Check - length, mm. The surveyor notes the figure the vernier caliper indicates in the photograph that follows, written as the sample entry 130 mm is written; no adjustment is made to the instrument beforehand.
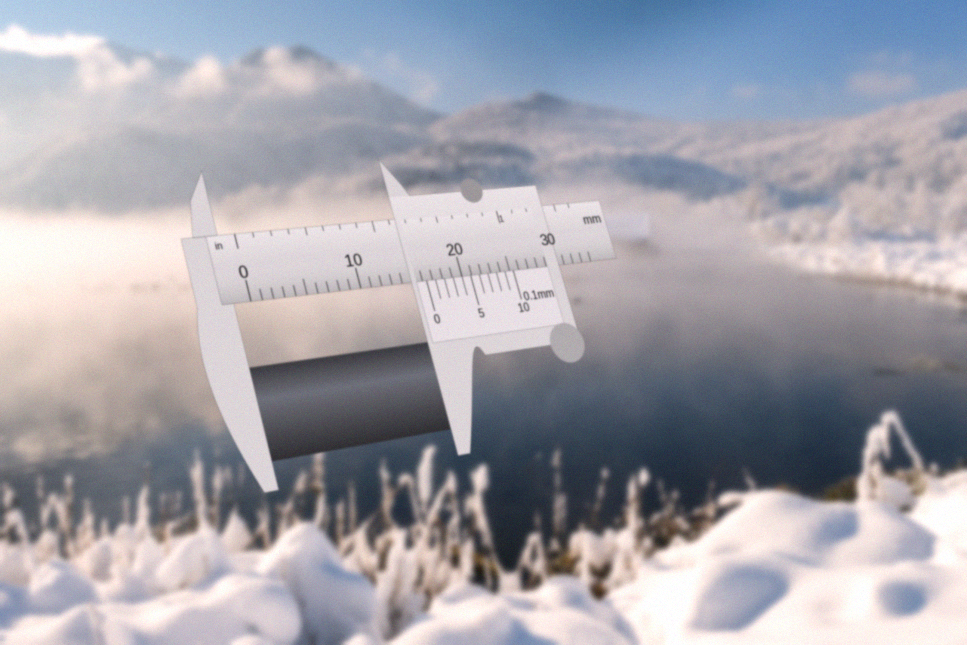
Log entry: 16.4 mm
